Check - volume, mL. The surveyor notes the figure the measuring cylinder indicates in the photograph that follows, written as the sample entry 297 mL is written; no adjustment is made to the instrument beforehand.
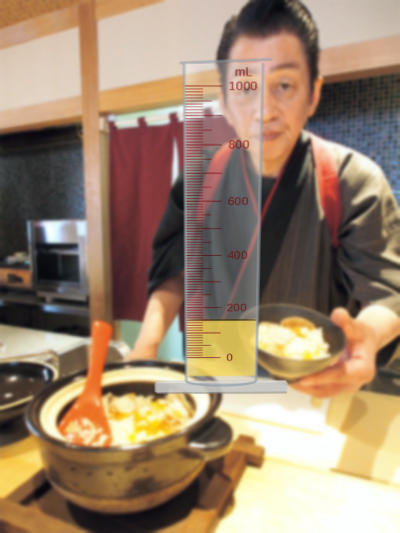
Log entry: 150 mL
